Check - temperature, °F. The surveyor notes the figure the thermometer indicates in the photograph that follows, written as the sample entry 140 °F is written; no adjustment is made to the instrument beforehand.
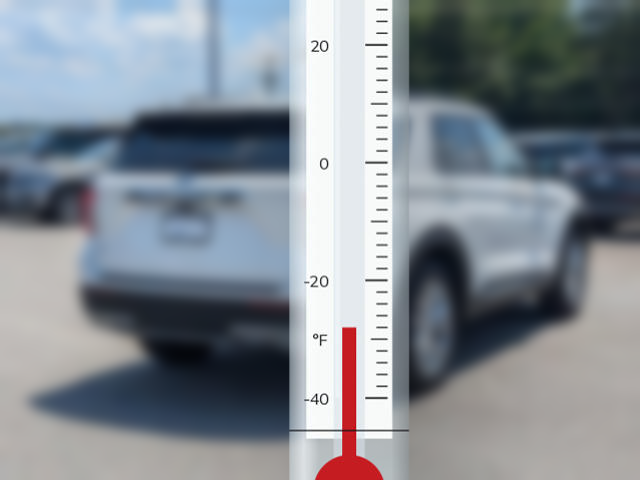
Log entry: -28 °F
